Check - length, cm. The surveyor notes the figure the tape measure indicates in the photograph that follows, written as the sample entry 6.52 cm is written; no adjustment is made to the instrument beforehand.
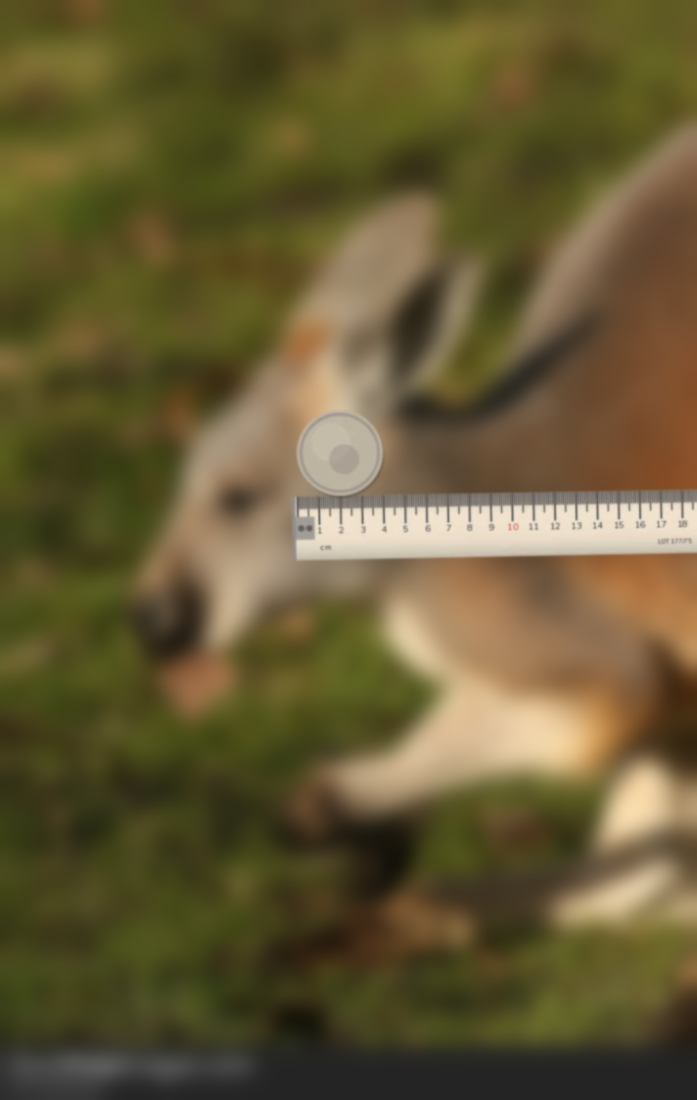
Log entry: 4 cm
